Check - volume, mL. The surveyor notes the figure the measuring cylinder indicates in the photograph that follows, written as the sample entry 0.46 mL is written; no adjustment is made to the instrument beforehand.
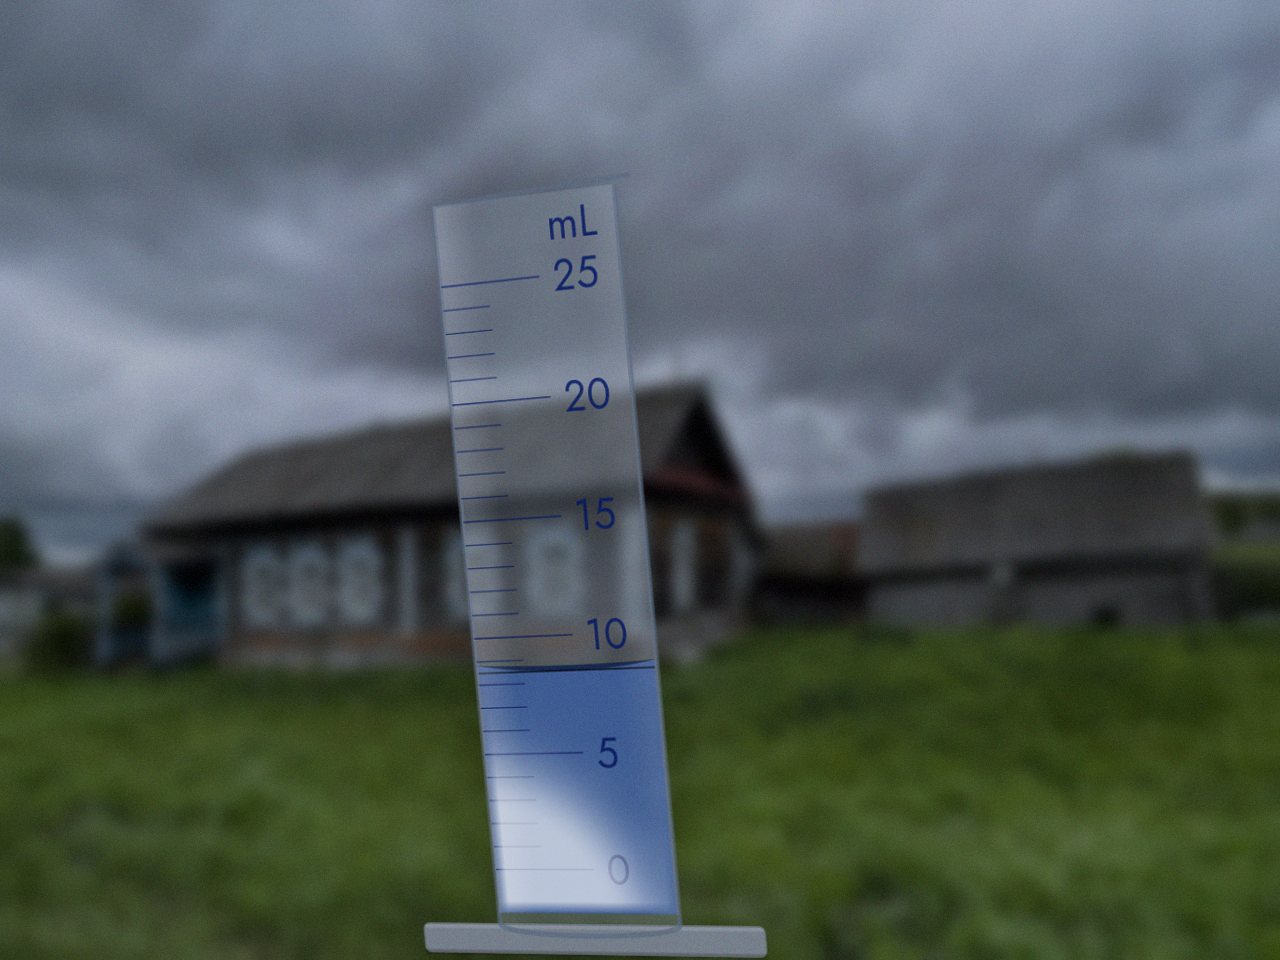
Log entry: 8.5 mL
